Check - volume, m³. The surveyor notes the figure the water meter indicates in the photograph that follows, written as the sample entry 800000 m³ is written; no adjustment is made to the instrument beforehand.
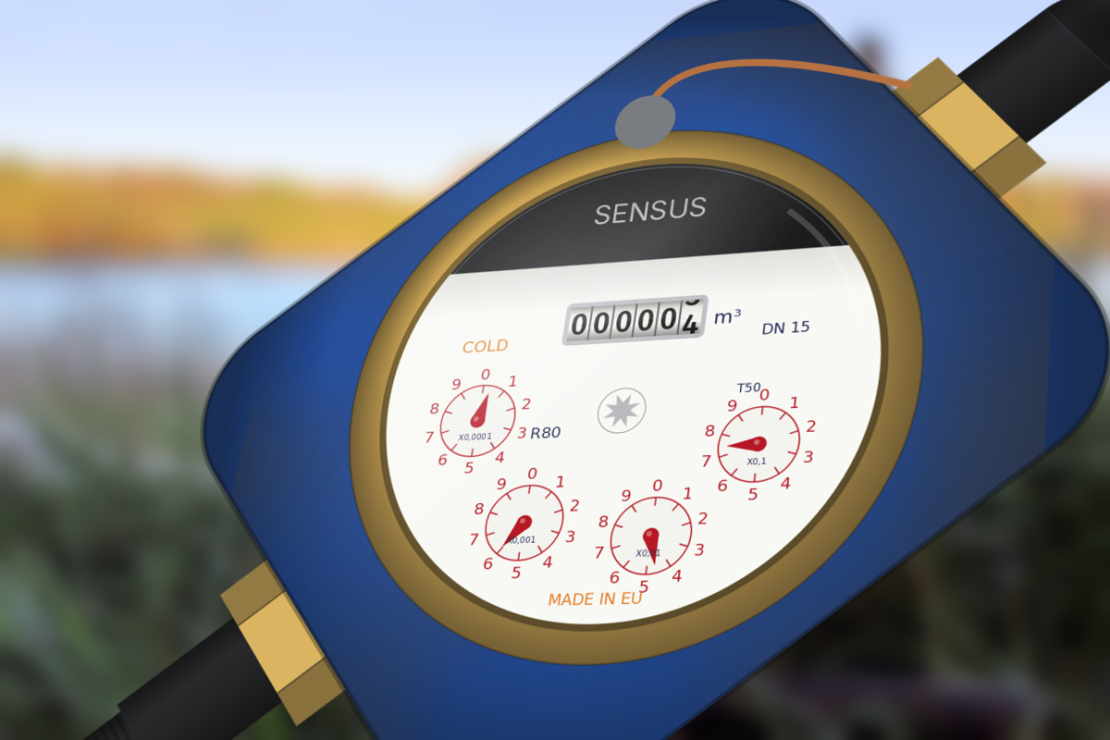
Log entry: 3.7460 m³
